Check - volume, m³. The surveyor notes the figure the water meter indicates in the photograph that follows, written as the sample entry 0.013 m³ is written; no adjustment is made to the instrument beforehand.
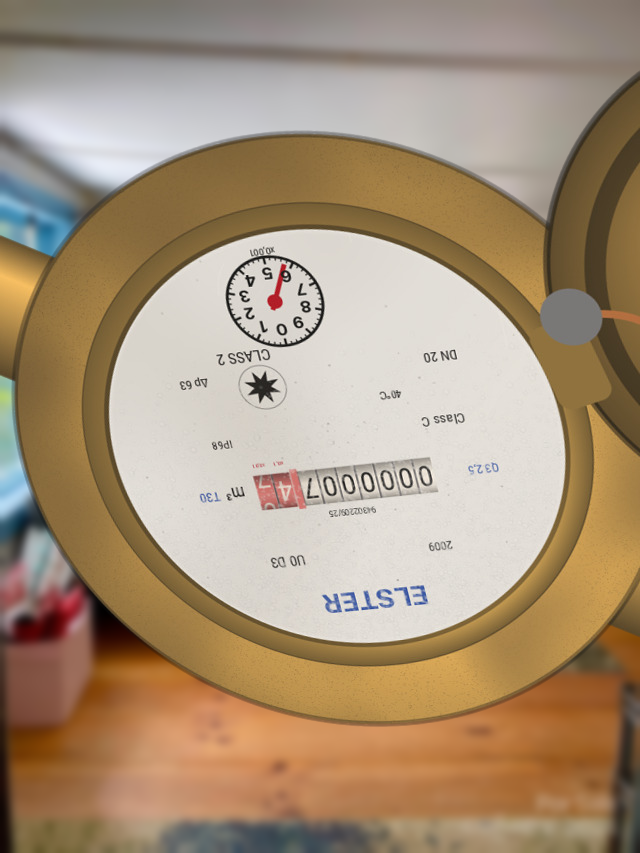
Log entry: 7.465 m³
